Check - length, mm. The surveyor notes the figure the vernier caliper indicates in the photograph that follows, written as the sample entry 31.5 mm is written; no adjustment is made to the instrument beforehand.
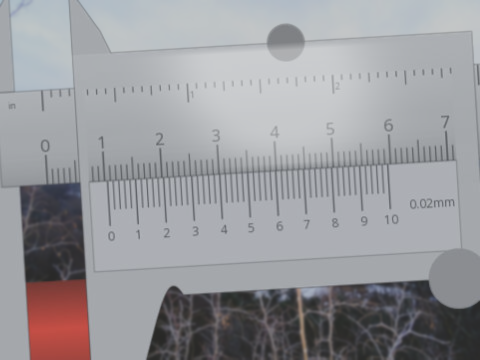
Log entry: 10.5 mm
